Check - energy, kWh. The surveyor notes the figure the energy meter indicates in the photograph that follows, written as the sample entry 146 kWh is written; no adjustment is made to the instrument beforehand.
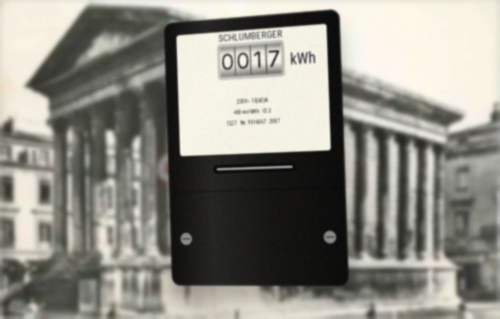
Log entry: 17 kWh
